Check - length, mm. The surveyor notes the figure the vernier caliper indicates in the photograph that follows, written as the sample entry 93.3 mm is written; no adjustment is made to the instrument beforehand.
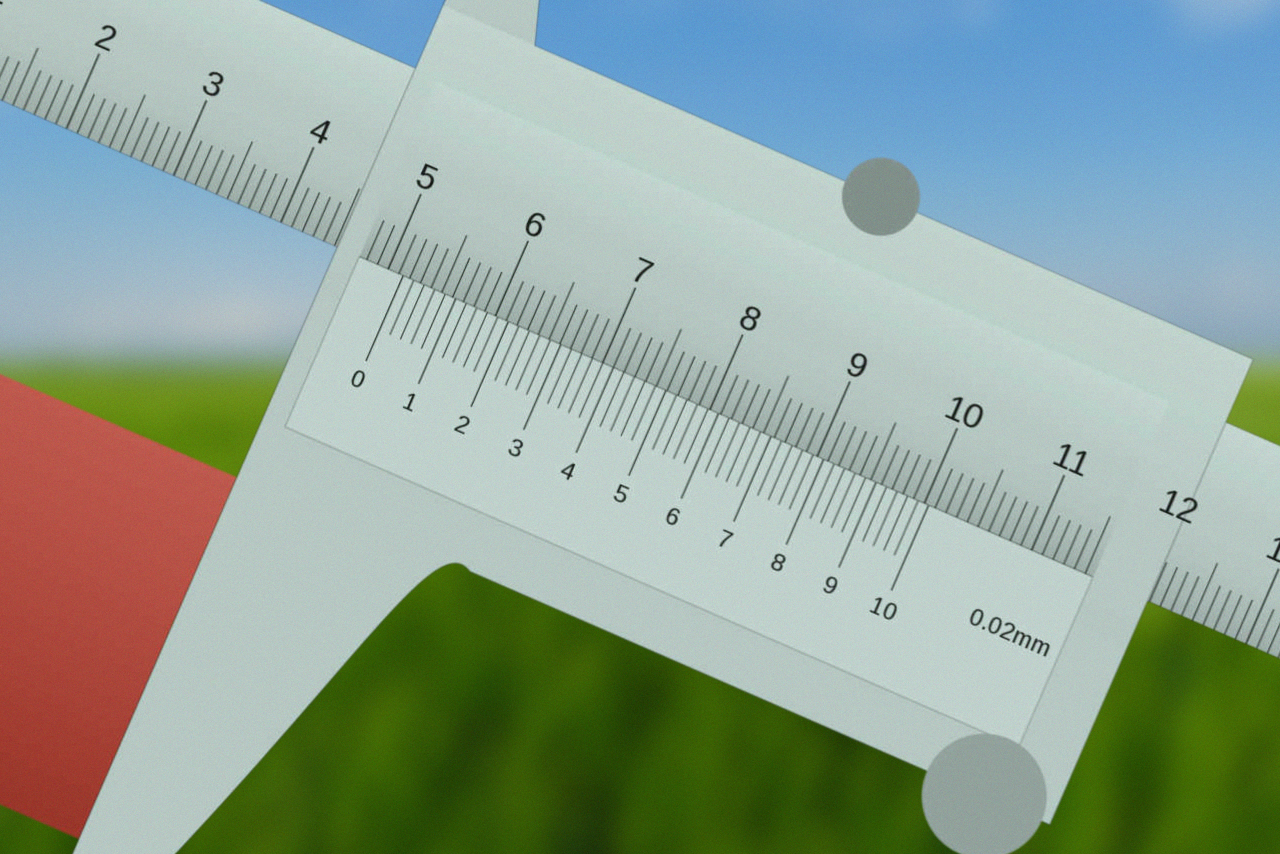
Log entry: 51.4 mm
